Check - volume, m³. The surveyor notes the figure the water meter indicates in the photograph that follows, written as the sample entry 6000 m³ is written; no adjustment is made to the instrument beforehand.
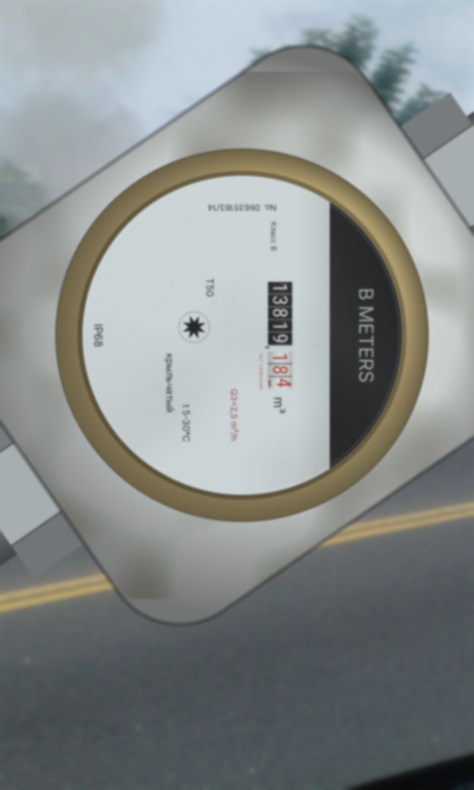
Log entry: 13819.184 m³
